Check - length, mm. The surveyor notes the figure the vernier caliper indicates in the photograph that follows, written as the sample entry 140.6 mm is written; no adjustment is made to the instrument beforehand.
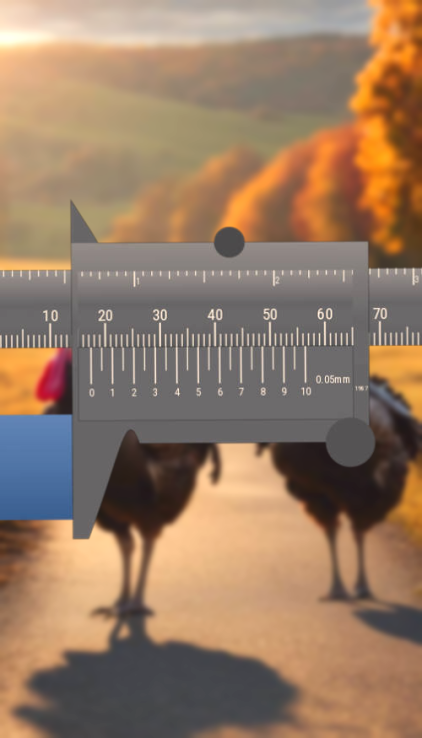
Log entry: 17.4 mm
